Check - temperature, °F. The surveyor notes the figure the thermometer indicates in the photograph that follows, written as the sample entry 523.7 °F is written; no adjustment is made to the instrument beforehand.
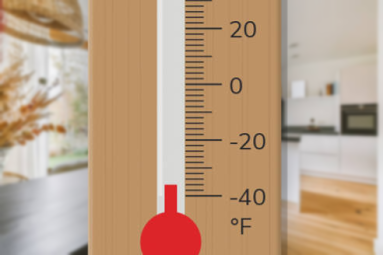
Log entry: -36 °F
